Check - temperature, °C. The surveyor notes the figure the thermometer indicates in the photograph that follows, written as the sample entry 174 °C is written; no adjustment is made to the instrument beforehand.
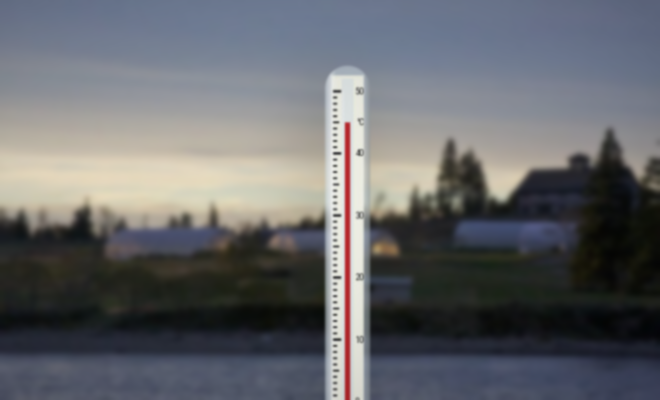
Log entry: 45 °C
